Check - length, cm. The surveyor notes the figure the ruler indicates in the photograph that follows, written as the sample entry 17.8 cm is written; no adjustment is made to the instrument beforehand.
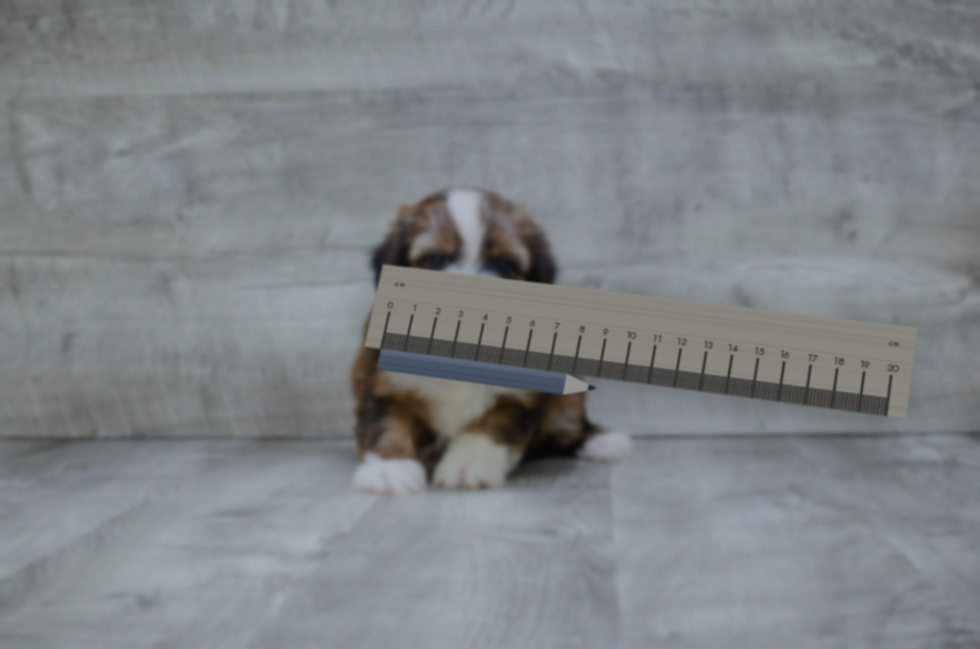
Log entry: 9 cm
